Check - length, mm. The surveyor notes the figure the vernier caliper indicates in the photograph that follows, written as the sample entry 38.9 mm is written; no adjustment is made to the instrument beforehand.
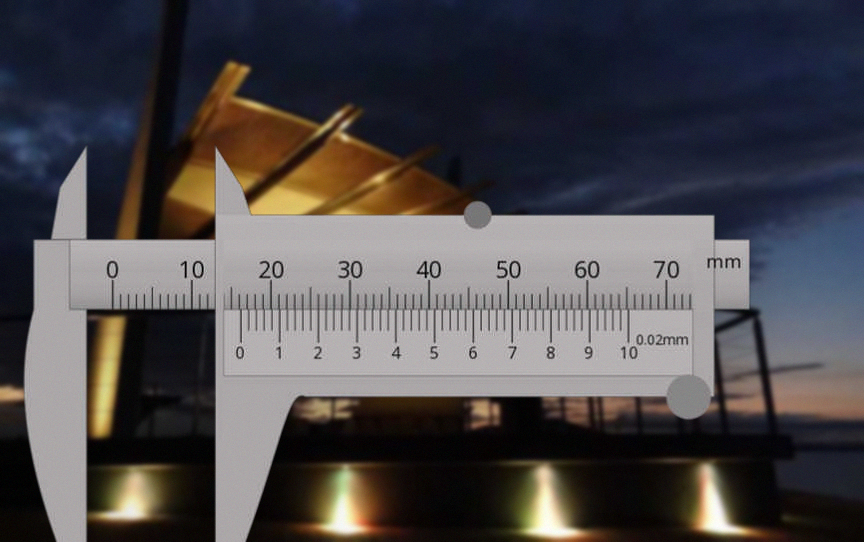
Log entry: 16.2 mm
